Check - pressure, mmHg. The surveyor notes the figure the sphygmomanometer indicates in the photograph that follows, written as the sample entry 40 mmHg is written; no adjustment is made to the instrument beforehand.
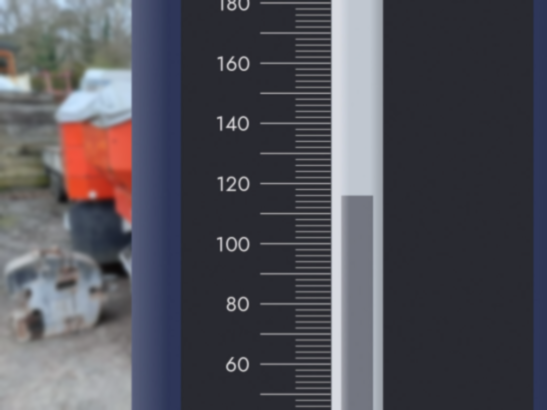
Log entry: 116 mmHg
